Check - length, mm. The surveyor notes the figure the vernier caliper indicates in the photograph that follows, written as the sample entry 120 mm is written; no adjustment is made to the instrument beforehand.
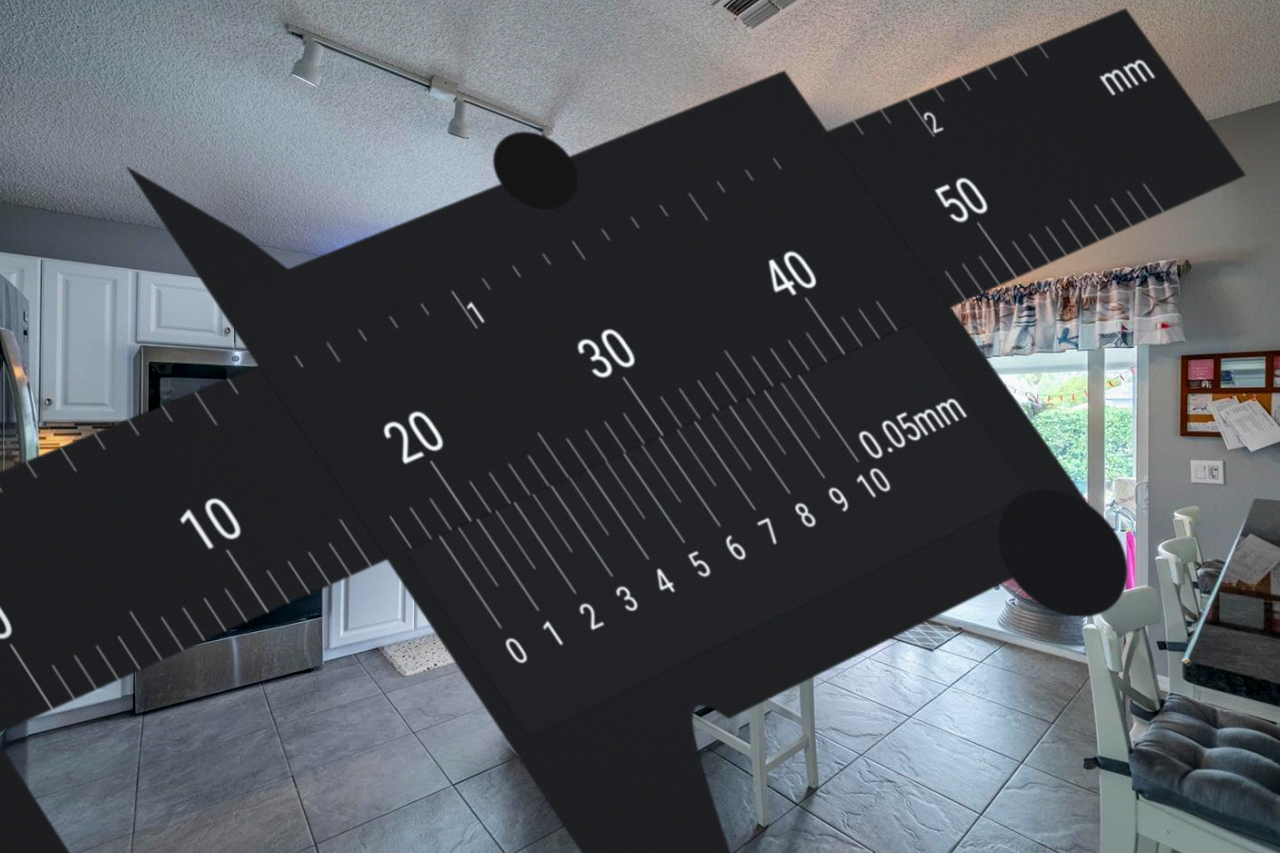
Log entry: 18.4 mm
